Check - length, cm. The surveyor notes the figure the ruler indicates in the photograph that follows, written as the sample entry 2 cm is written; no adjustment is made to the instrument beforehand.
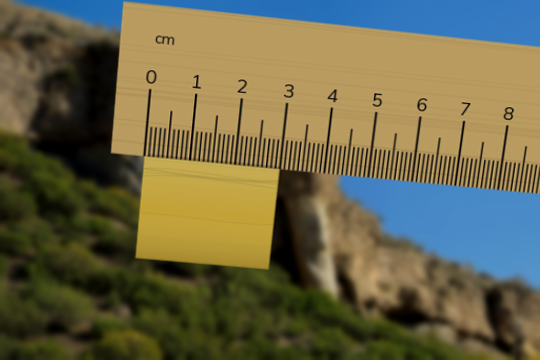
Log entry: 3 cm
